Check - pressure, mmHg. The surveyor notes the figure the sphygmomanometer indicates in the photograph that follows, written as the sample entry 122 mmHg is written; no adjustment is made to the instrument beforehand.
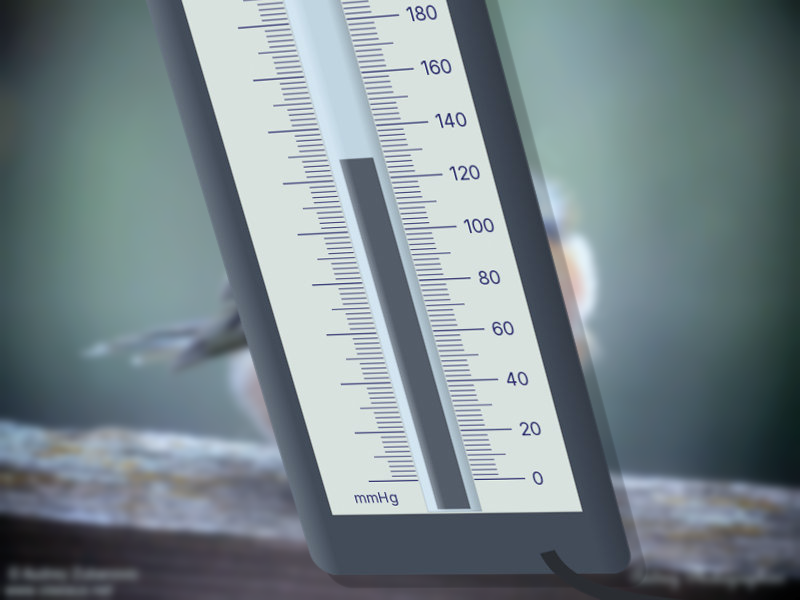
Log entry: 128 mmHg
